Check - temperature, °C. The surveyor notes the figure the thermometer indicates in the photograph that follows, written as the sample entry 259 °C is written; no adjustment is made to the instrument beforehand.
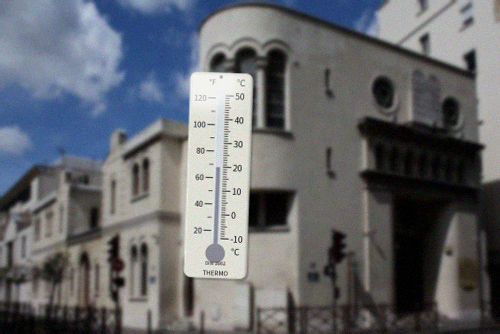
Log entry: 20 °C
